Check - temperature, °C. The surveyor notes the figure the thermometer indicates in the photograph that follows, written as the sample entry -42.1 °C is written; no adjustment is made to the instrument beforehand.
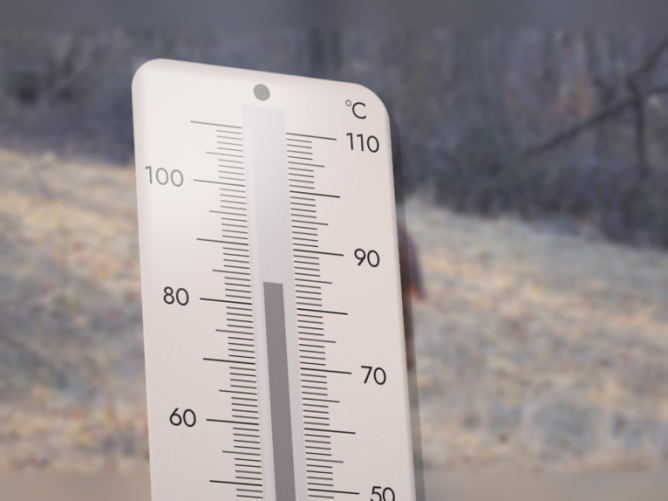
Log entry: 84 °C
